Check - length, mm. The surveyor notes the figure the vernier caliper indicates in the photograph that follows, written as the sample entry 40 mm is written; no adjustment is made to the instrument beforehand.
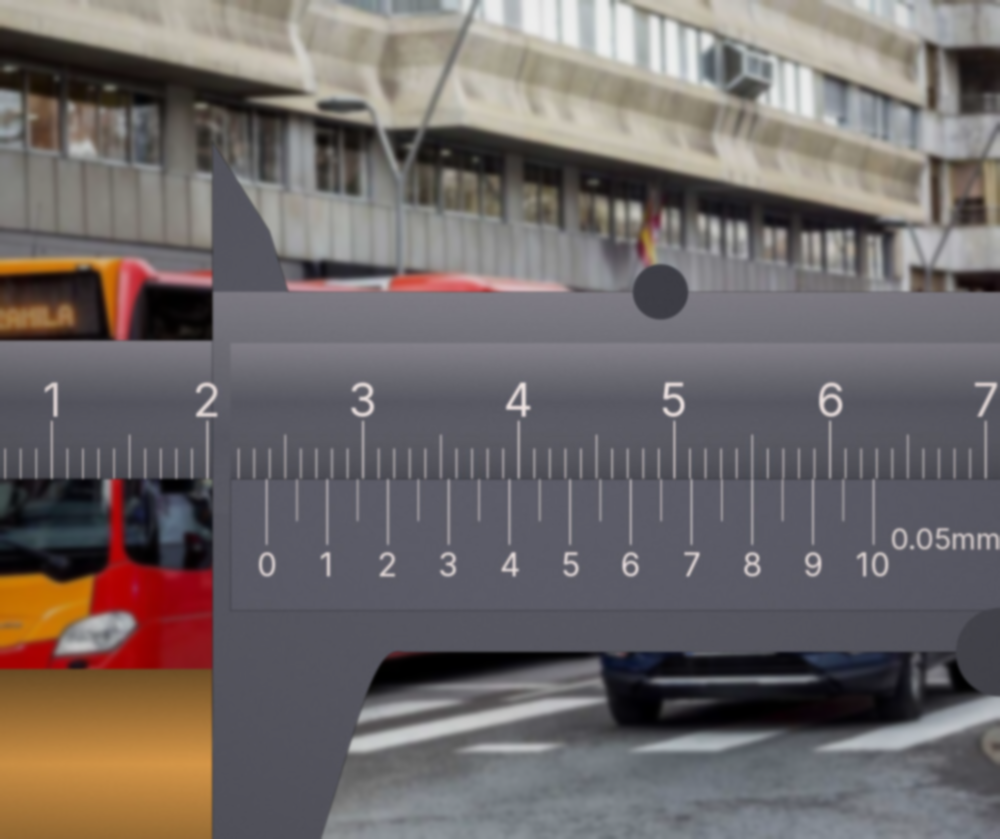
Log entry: 23.8 mm
